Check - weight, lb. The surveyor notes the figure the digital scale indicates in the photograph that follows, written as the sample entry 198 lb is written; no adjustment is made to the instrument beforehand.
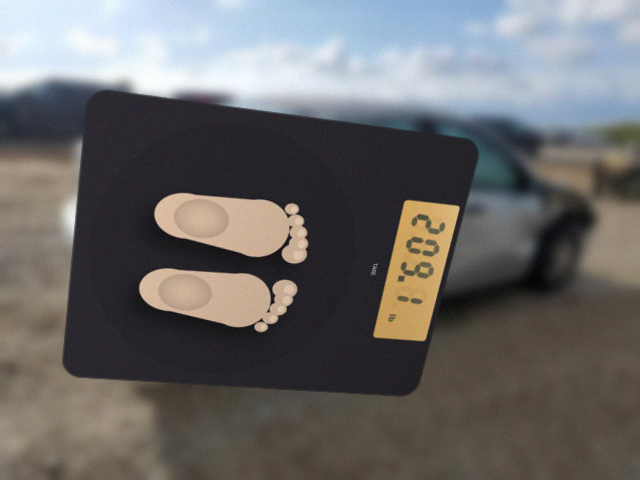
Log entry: 209.1 lb
